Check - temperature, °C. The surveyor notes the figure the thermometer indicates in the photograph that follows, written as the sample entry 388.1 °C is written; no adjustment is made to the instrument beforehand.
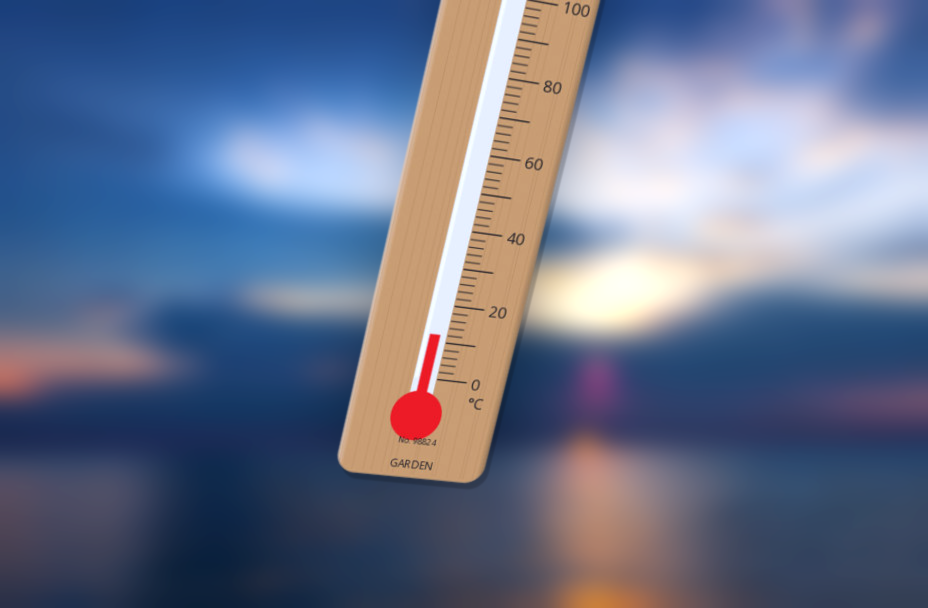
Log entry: 12 °C
